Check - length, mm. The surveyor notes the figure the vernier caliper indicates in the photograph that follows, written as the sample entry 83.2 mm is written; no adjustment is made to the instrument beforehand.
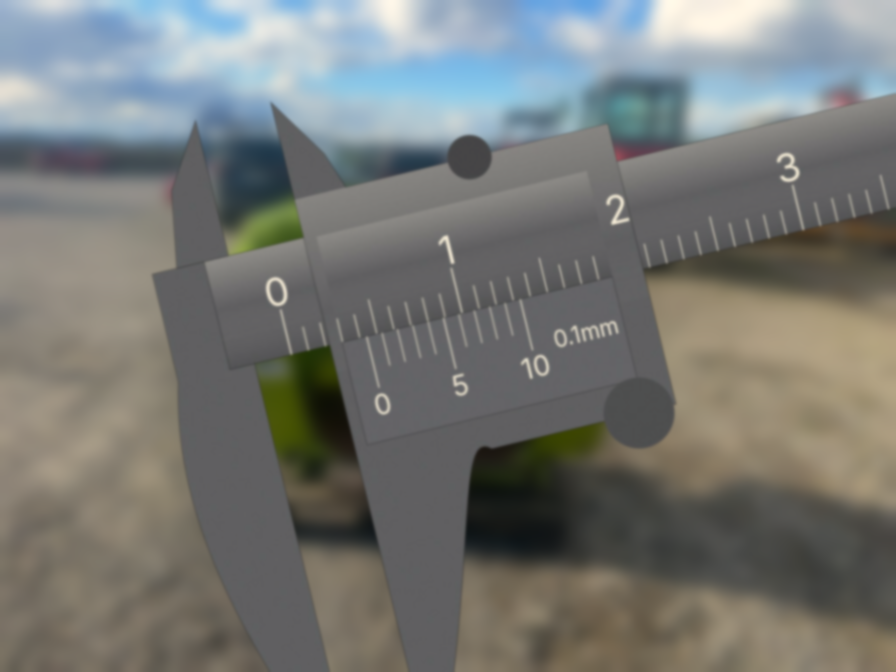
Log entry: 4.4 mm
